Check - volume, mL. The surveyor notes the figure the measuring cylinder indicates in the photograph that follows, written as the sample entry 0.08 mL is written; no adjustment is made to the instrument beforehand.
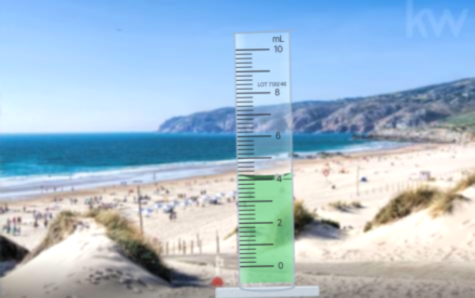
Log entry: 4 mL
